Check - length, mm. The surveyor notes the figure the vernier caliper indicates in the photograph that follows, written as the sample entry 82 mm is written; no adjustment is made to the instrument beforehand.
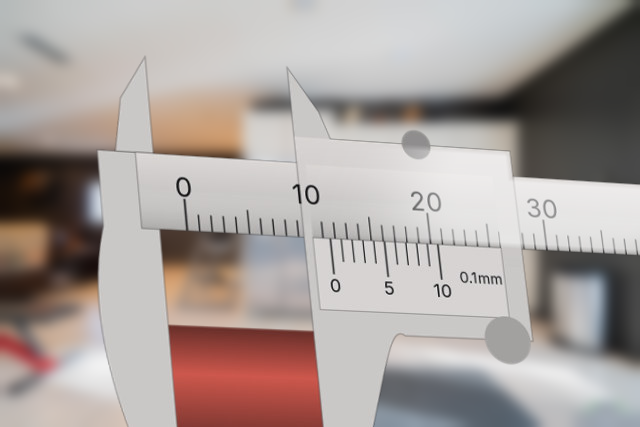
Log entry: 11.6 mm
